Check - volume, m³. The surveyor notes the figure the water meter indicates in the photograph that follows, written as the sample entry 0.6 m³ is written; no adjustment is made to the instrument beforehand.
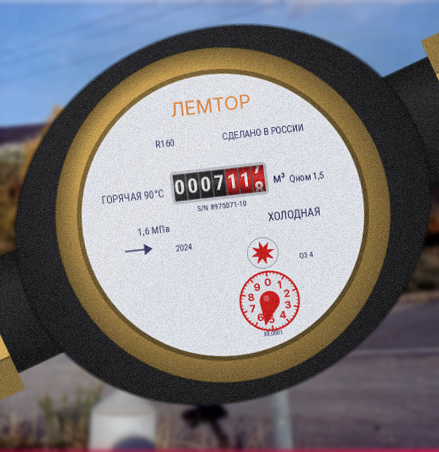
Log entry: 7.1175 m³
